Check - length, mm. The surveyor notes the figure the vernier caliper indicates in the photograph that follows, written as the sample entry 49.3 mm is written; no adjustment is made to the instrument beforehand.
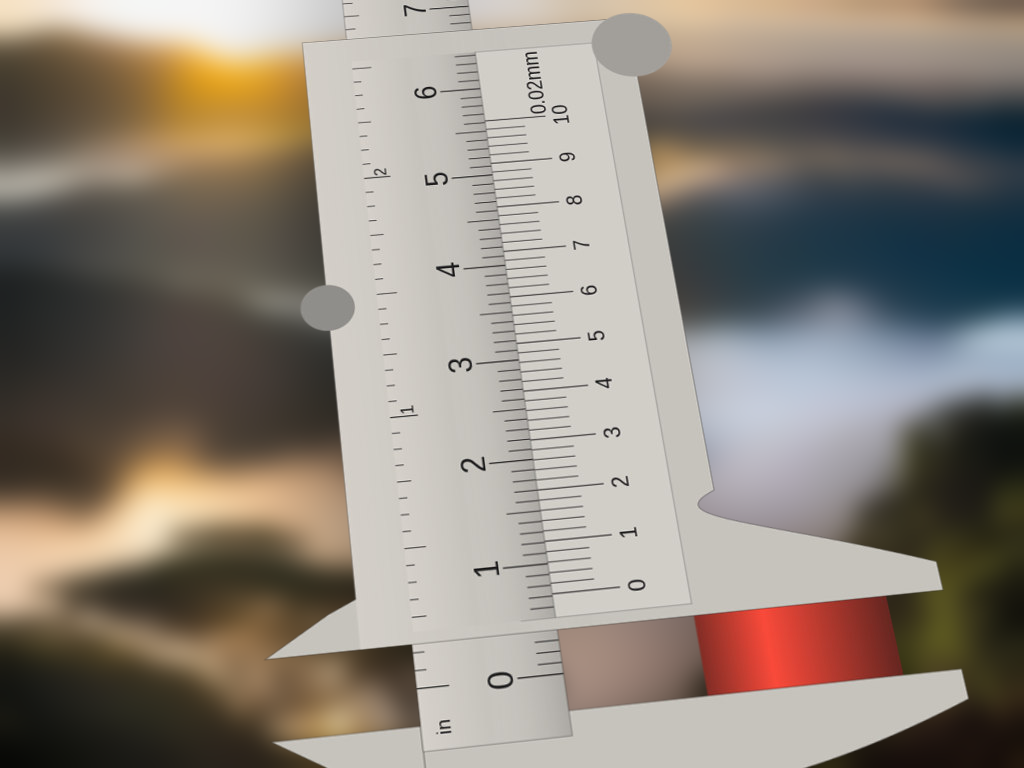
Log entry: 7.2 mm
